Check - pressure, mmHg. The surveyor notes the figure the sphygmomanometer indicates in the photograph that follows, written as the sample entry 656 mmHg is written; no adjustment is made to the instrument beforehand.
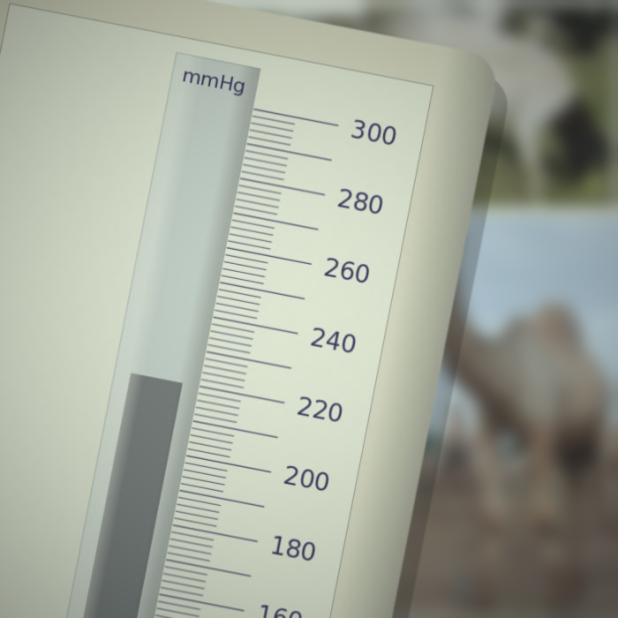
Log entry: 220 mmHg
